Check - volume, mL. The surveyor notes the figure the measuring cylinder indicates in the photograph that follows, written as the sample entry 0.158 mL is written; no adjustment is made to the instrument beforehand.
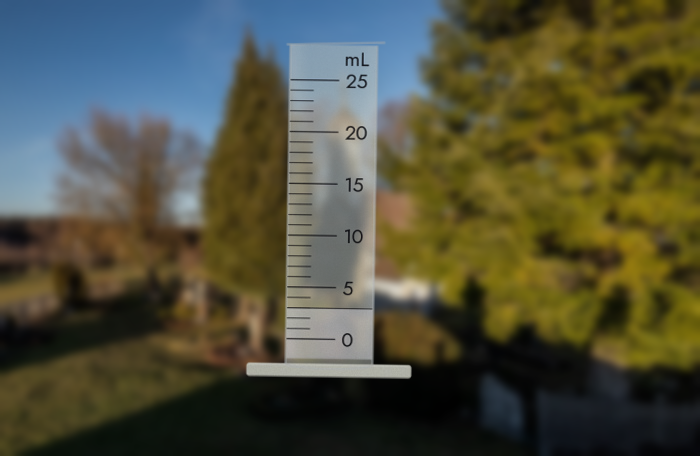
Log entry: 3 mL
